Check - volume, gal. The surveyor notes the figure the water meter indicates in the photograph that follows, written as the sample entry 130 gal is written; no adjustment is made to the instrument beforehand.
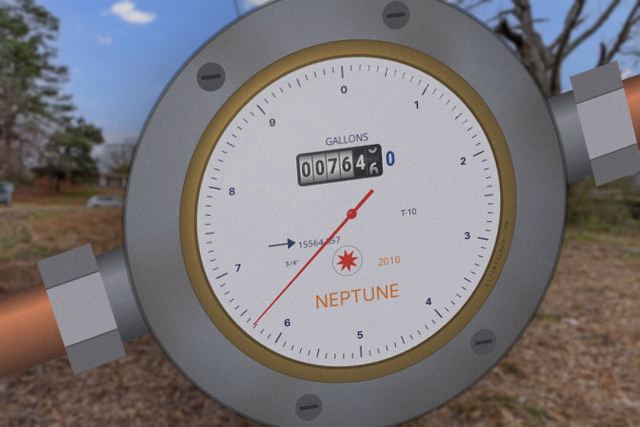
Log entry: 76456.3 gal
